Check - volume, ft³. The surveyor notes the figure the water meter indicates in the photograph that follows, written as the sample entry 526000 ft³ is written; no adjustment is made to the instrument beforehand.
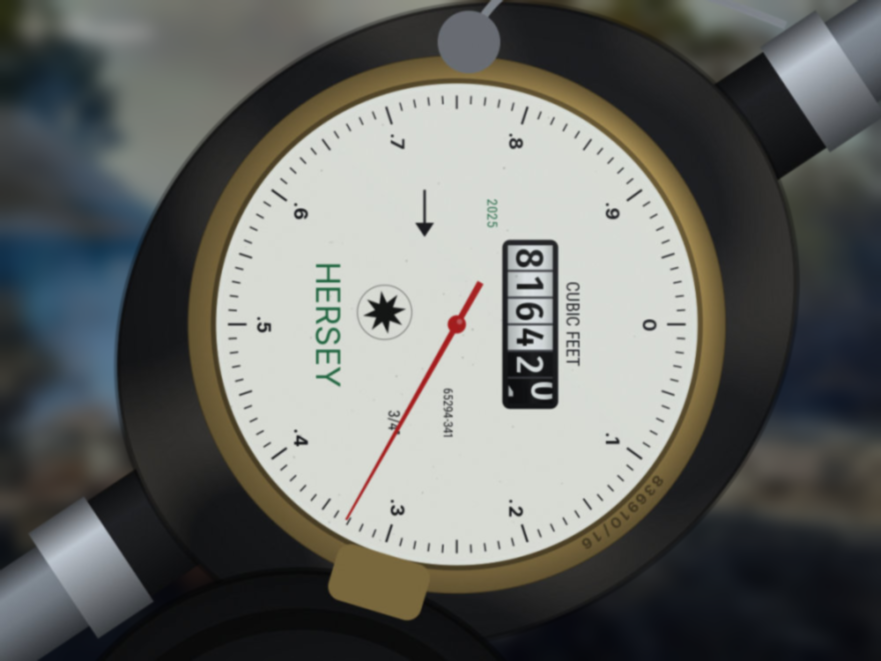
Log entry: 816420.33 ft³
